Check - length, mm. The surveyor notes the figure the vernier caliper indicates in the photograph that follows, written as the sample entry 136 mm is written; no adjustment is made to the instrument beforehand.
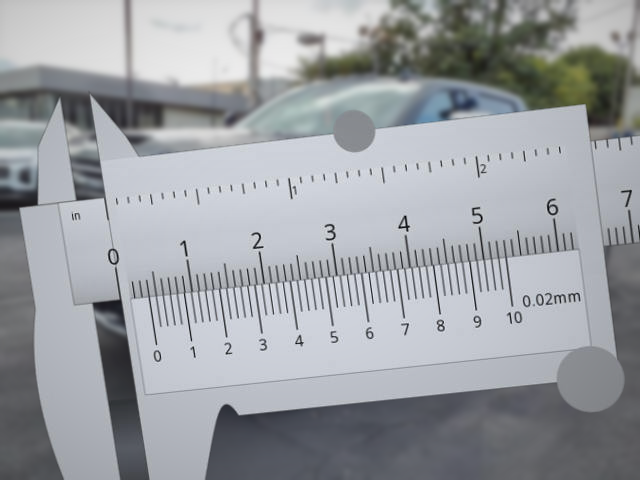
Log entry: 4.0 mm
